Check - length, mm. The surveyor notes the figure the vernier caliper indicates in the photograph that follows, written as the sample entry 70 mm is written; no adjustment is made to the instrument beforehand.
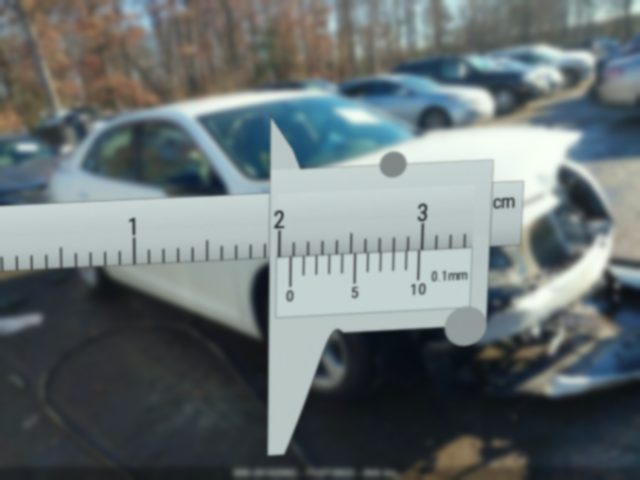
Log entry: 20.8 mm
